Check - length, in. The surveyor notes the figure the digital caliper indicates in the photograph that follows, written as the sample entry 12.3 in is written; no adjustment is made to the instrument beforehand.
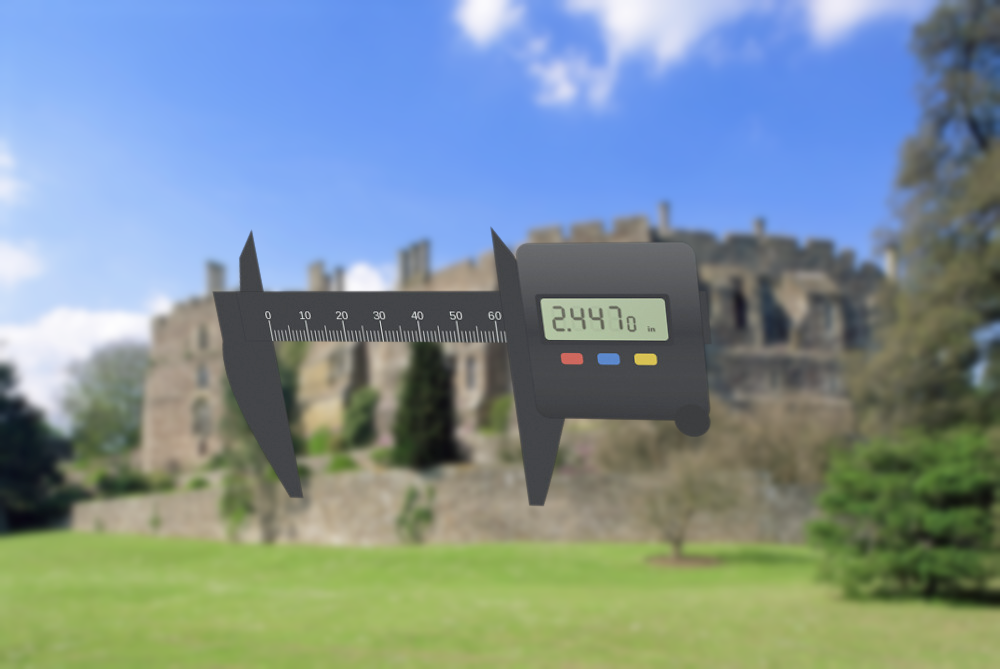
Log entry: 2.4470 in
